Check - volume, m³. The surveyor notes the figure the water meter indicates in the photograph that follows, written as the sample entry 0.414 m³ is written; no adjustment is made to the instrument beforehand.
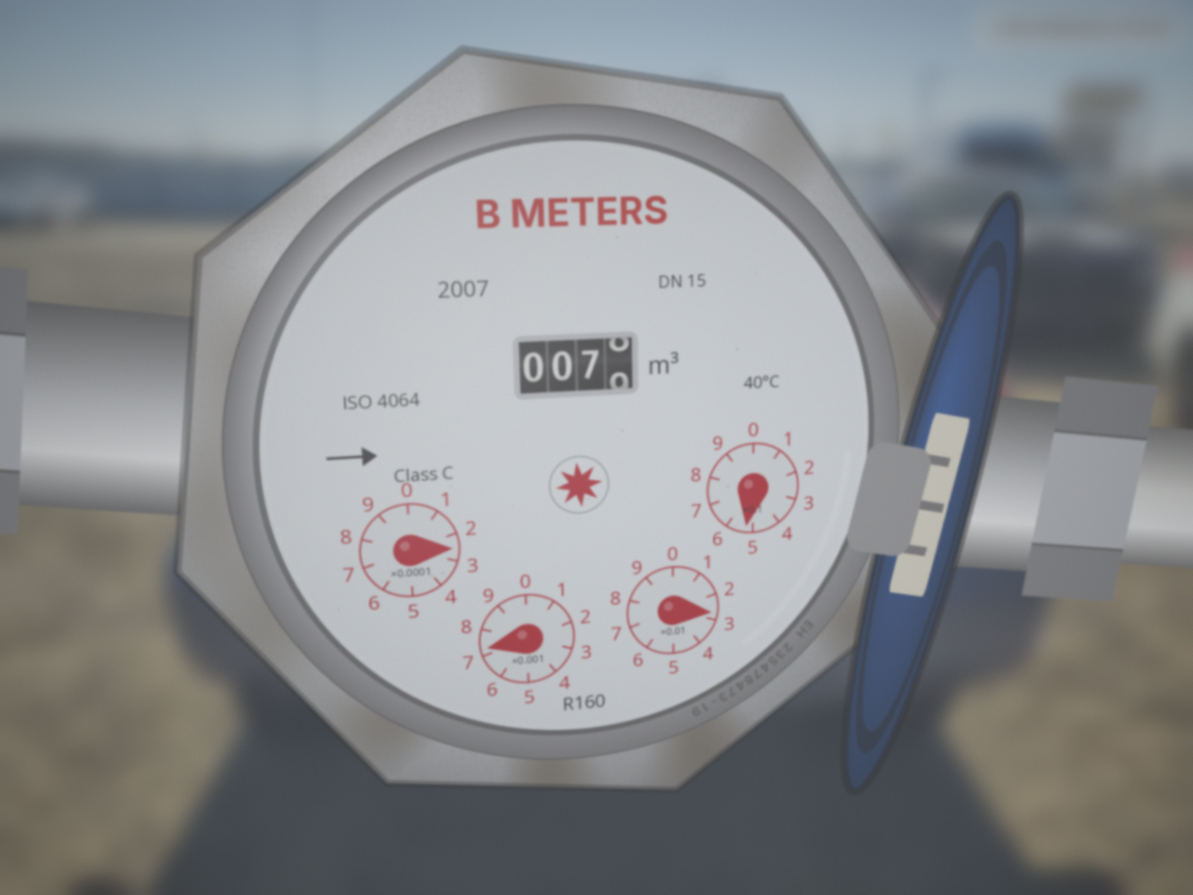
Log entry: 78.5272 m³
